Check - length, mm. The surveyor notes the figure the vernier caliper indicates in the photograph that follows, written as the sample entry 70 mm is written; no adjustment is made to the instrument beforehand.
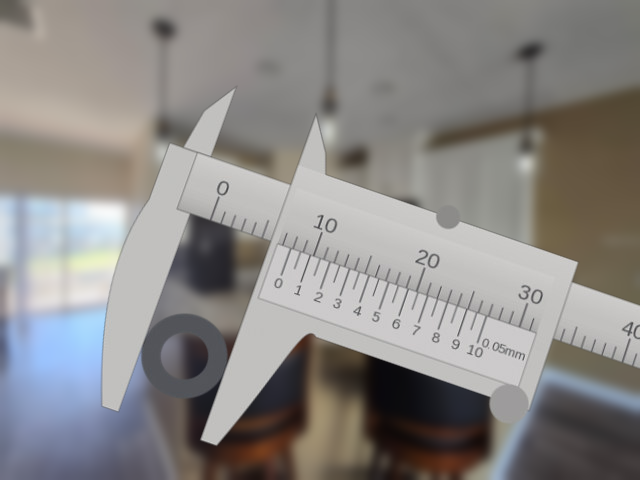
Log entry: 7.8 mm
